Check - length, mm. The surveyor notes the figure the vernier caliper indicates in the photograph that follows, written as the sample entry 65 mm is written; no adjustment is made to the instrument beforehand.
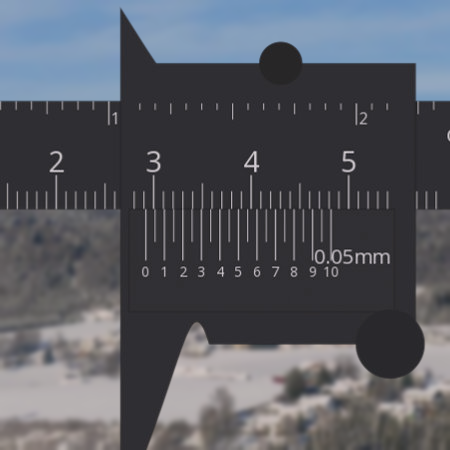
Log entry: 29.2 mm
